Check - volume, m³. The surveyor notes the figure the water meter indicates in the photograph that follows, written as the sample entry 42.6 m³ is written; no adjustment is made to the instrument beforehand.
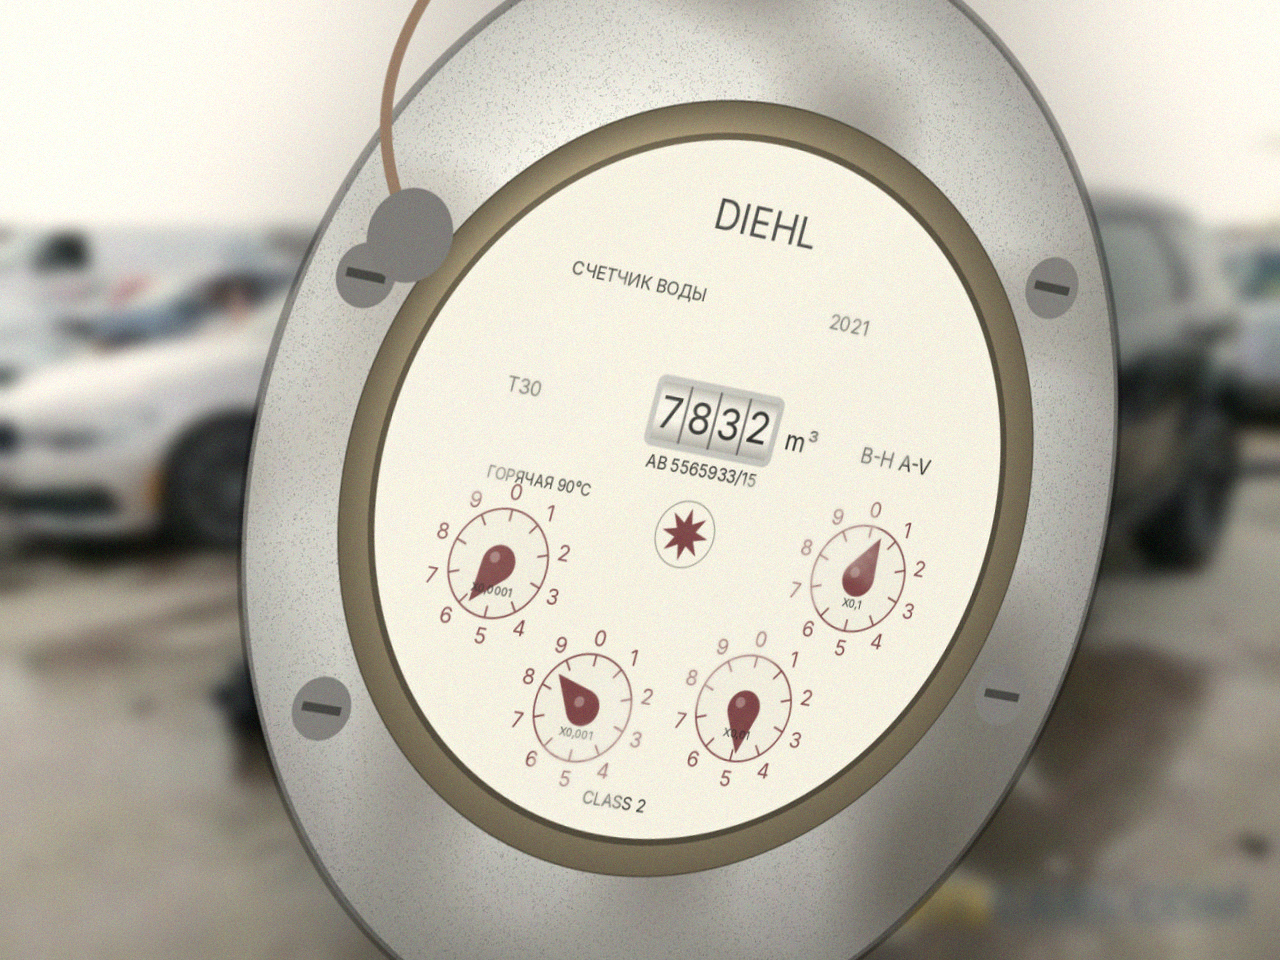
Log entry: 7832.0485 m³
